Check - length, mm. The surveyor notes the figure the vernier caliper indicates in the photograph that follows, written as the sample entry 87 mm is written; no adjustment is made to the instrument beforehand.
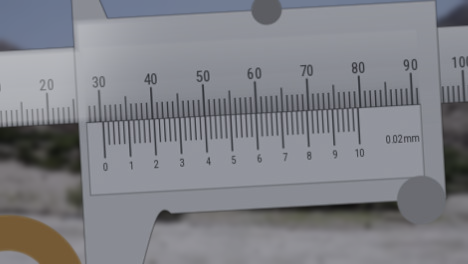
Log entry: 30.5 mm
